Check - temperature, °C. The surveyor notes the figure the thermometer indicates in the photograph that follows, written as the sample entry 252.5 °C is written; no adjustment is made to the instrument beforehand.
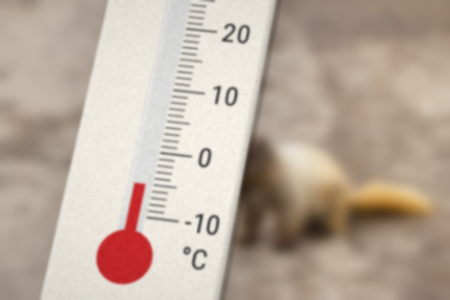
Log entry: -5 °C
